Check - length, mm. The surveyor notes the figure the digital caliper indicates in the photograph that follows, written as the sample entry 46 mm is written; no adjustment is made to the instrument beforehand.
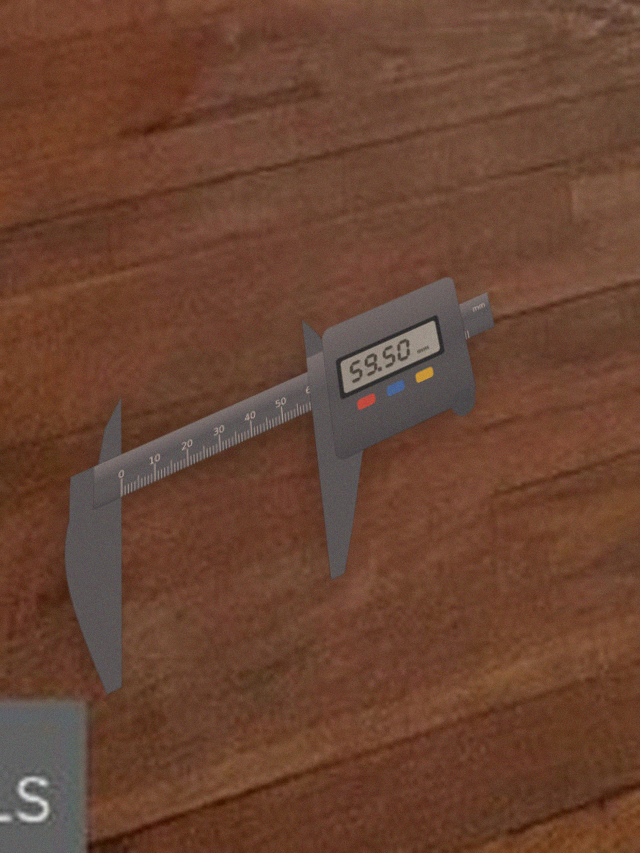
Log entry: 59.50 mm
